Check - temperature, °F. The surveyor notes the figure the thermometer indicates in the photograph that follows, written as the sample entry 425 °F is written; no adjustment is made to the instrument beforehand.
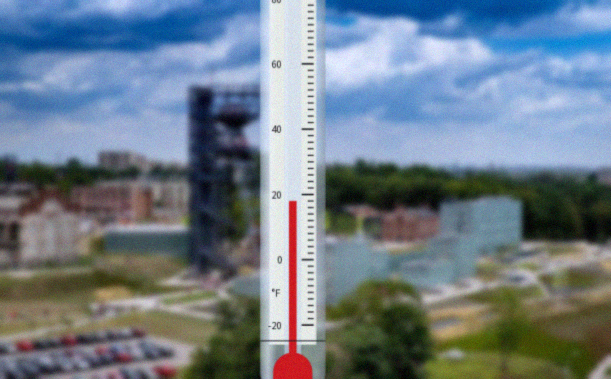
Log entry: 18 °F
